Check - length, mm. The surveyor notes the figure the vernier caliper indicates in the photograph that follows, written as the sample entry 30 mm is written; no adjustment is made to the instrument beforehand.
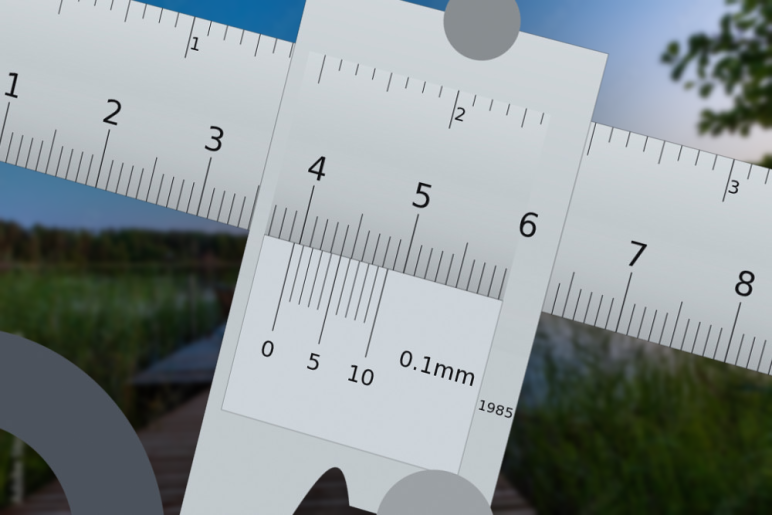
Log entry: 39.5 mm
